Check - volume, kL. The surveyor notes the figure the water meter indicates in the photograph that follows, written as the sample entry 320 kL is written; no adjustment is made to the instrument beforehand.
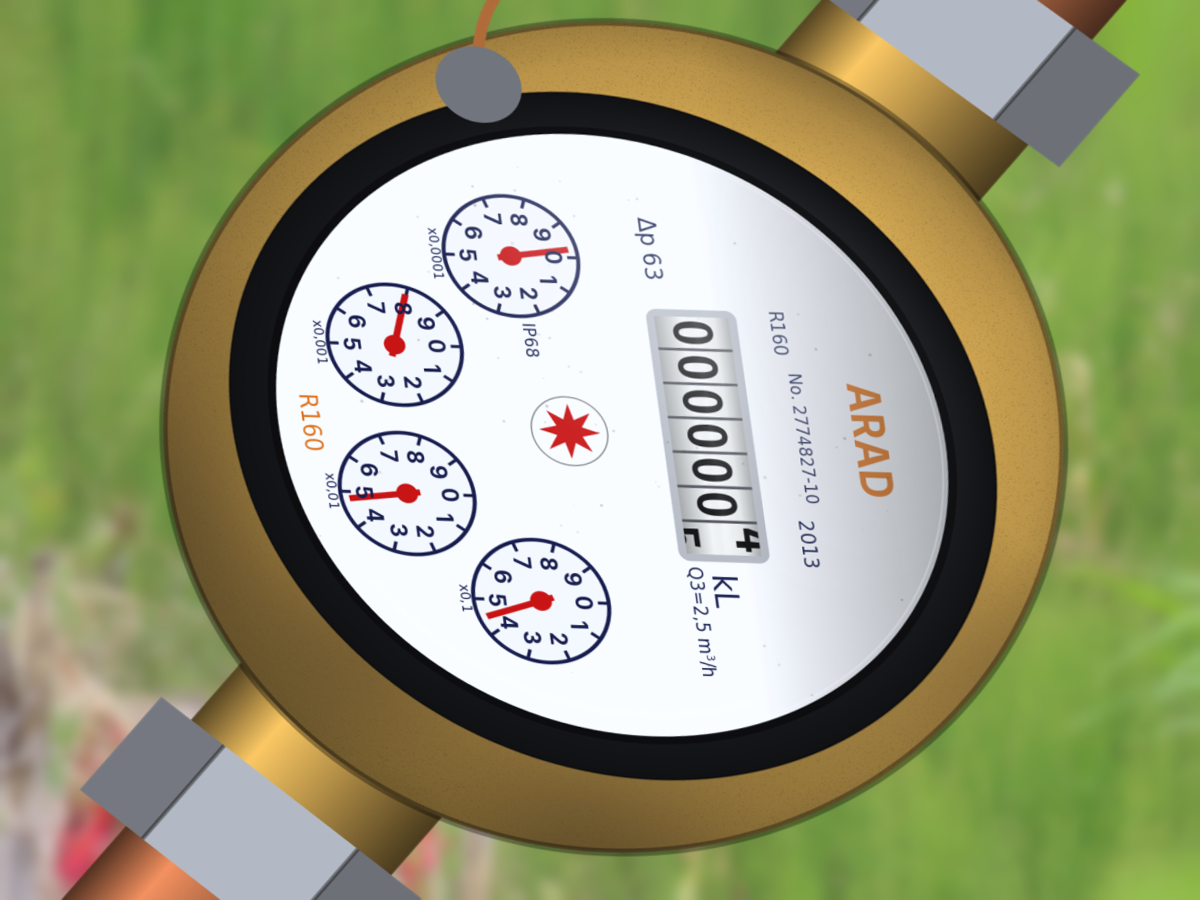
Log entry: 4.4479 kL
